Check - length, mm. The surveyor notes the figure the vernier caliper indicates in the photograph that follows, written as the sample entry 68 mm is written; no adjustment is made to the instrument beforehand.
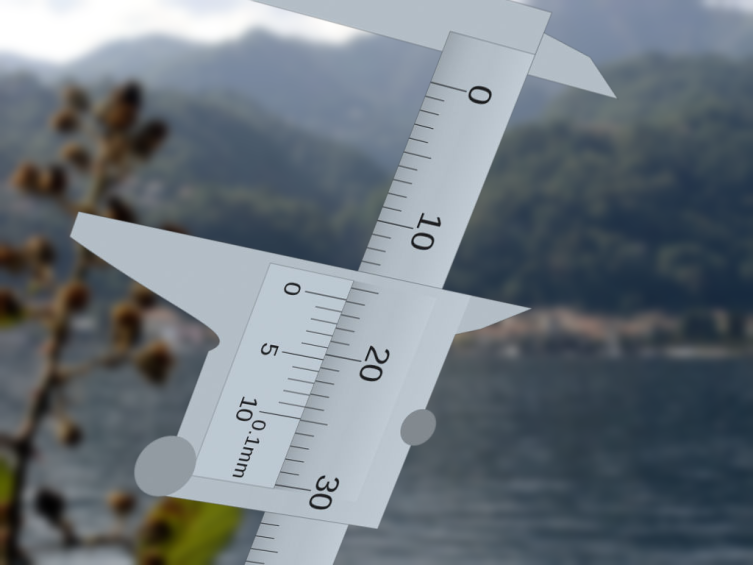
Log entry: 15.9 mm
